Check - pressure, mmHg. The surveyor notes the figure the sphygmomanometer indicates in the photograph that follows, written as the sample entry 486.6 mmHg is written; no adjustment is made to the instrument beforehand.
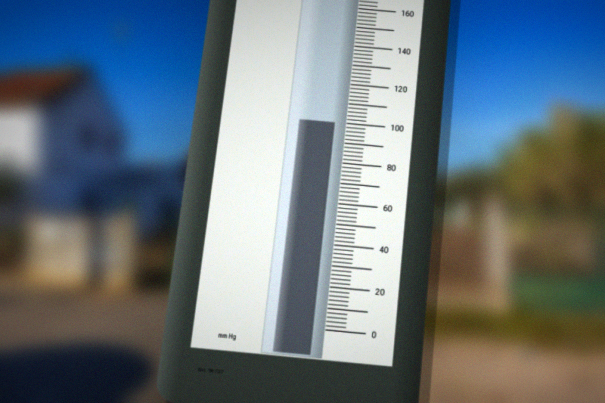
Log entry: 100 mmHg
